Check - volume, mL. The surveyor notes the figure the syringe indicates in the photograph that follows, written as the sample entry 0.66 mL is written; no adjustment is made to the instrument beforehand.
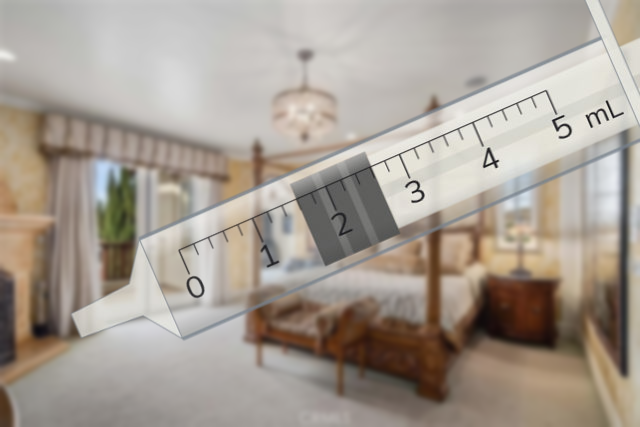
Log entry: 1.6 mL
